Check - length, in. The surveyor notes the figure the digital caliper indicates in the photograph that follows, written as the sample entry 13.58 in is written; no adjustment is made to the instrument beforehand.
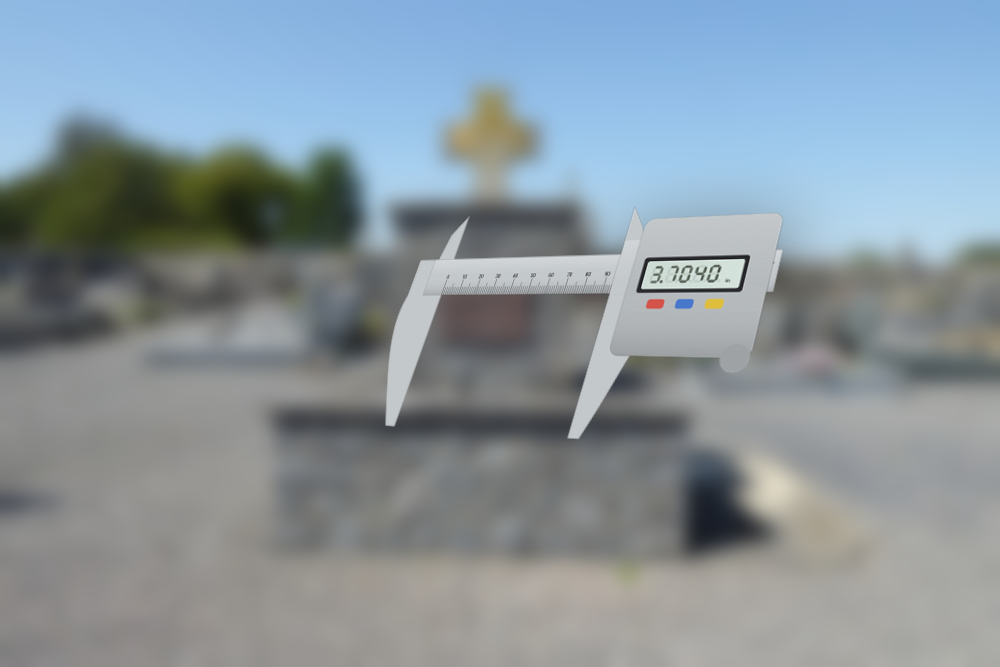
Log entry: 3.7040 in
